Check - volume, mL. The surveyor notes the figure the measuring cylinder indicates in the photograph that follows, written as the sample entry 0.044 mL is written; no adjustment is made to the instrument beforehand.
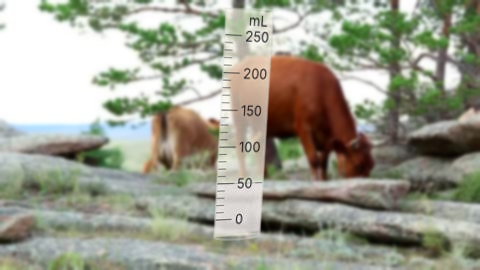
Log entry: 50 mL
